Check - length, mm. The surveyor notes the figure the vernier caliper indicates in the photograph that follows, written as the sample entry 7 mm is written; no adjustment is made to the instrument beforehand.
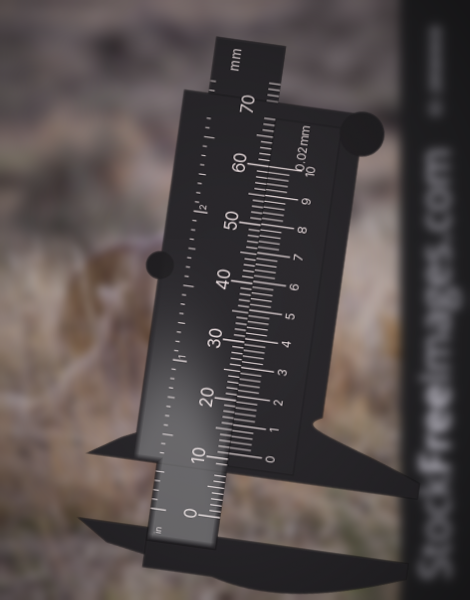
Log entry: 11.0 mm
